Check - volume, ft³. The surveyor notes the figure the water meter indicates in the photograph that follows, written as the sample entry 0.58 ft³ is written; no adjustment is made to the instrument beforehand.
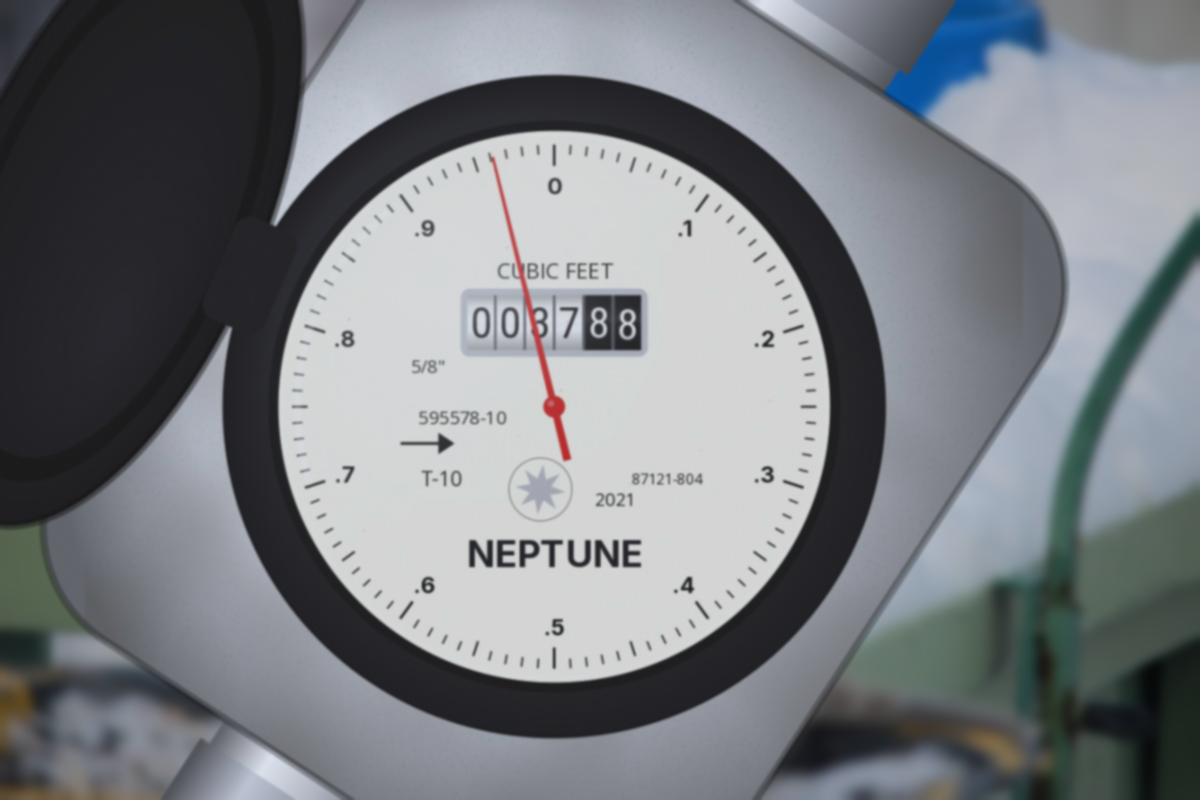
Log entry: 3787.96 ft³
